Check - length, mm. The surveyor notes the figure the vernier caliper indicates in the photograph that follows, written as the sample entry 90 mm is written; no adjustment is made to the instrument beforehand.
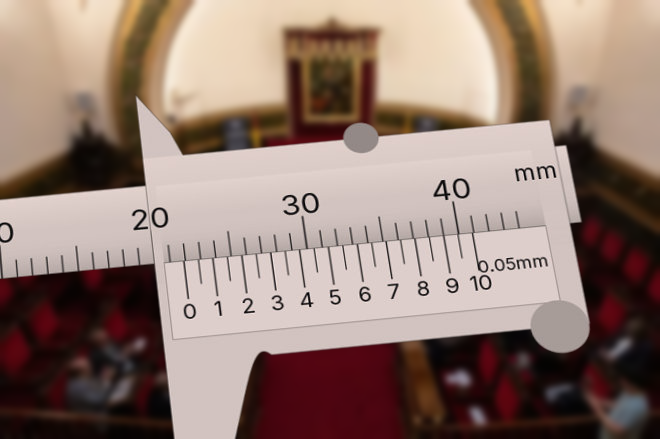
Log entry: 21.9 mm
